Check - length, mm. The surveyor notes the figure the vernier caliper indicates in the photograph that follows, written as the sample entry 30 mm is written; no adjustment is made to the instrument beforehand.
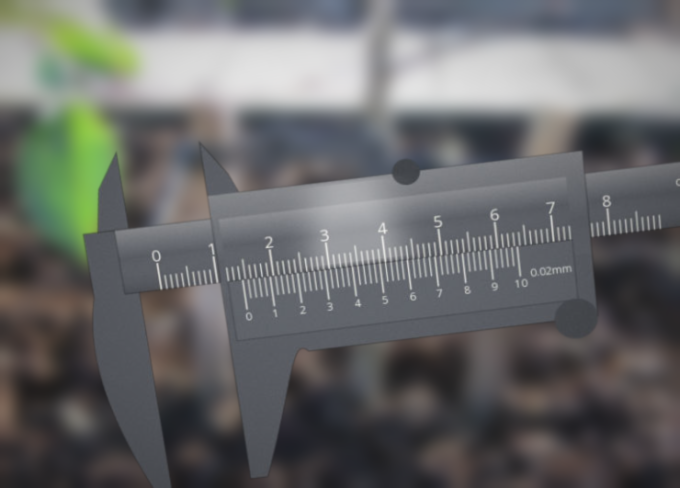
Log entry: 14.5 mm
